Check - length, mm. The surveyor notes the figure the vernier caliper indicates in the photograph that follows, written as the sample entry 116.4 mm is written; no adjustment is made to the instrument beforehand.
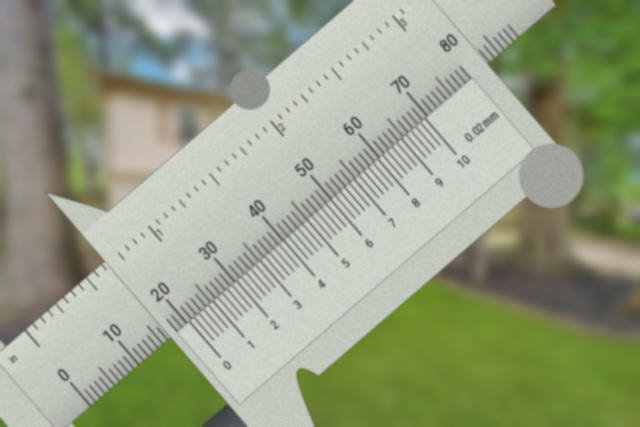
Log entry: 20.5 mm
